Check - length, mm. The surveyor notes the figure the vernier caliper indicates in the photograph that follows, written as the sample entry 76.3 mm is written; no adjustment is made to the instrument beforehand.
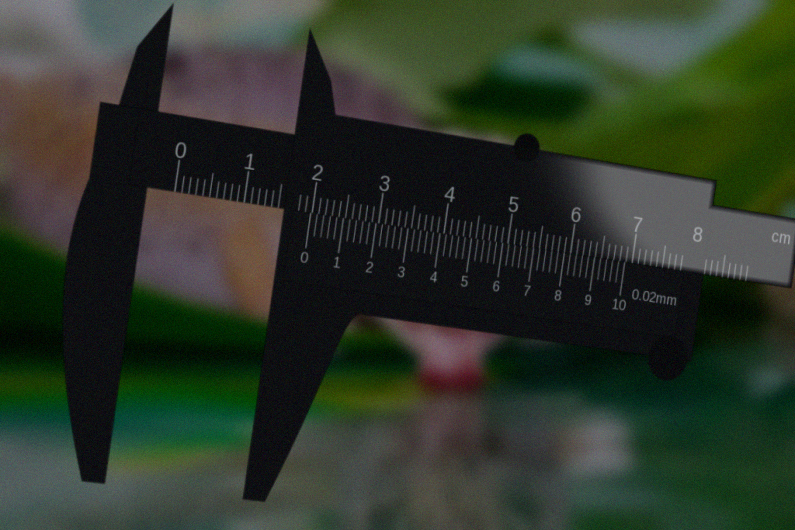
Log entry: 19.8 mm
